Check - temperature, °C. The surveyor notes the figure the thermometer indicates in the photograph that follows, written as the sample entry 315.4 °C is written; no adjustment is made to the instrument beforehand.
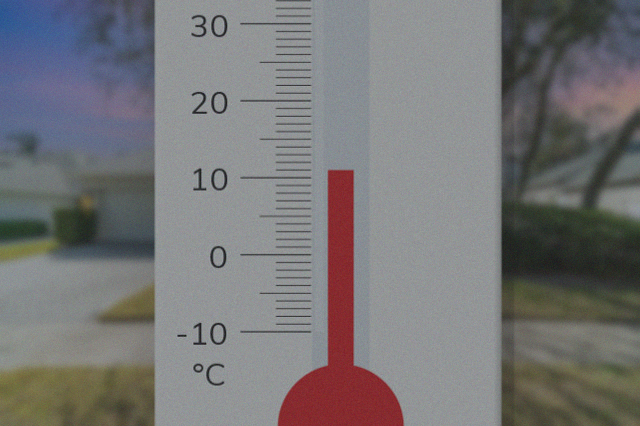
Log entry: 11 °C
